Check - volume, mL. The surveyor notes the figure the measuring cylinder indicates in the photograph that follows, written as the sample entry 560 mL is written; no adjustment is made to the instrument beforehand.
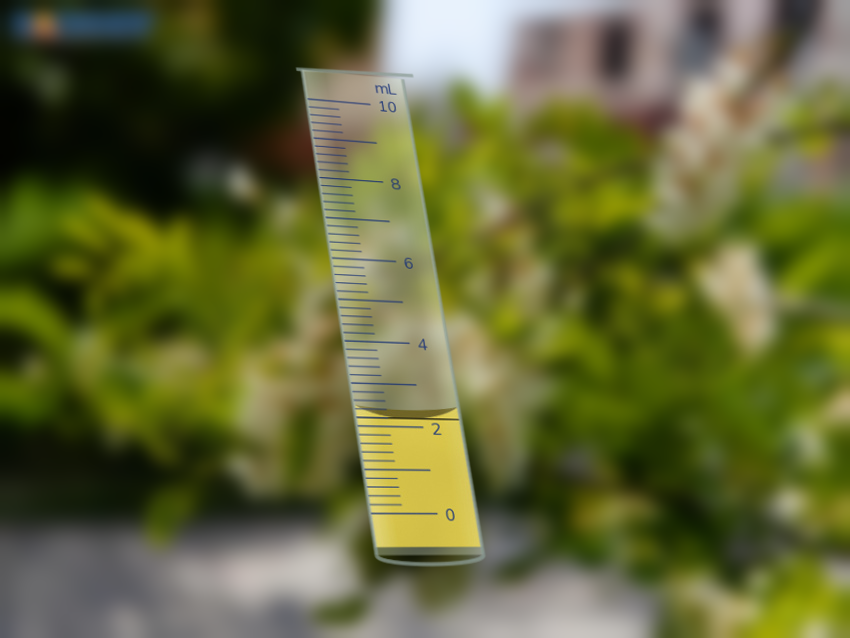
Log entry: 2.2 mL
